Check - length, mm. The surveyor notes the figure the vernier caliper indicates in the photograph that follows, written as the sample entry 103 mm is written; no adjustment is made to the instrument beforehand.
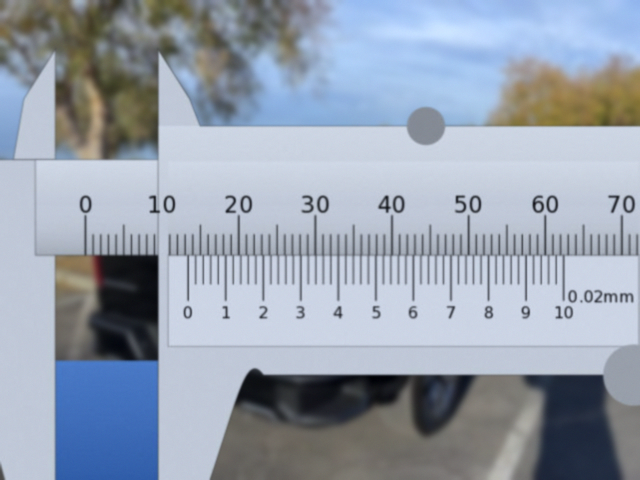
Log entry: 13.4 mm
